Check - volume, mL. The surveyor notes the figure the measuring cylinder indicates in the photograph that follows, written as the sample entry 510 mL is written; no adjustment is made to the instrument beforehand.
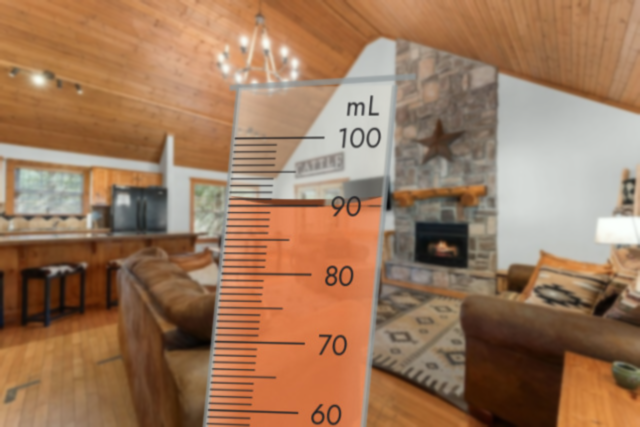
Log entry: 90 mL
